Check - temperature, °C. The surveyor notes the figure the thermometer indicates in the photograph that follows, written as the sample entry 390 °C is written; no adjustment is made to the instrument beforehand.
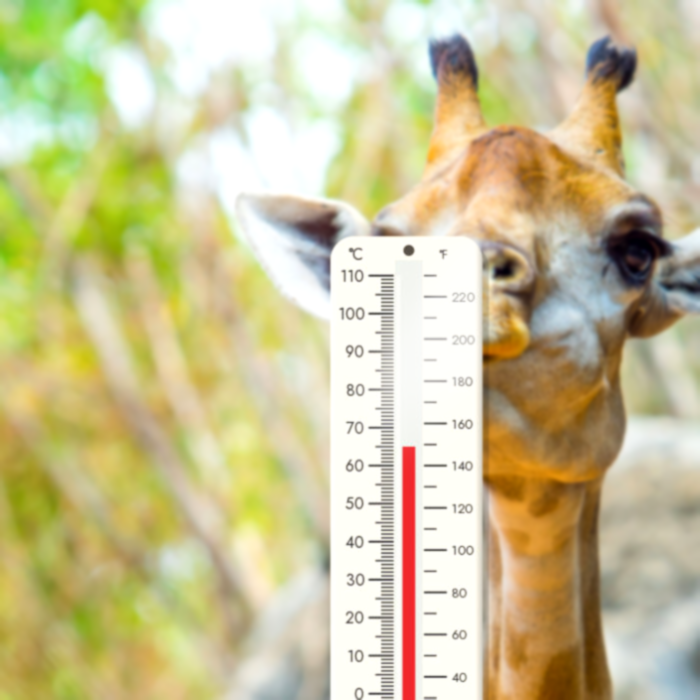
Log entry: 65 °C
